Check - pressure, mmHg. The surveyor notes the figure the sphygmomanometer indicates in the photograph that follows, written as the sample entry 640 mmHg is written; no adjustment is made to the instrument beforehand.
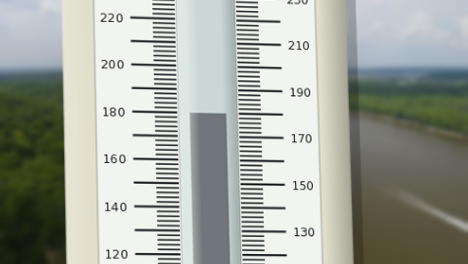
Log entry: 180 mmHg
